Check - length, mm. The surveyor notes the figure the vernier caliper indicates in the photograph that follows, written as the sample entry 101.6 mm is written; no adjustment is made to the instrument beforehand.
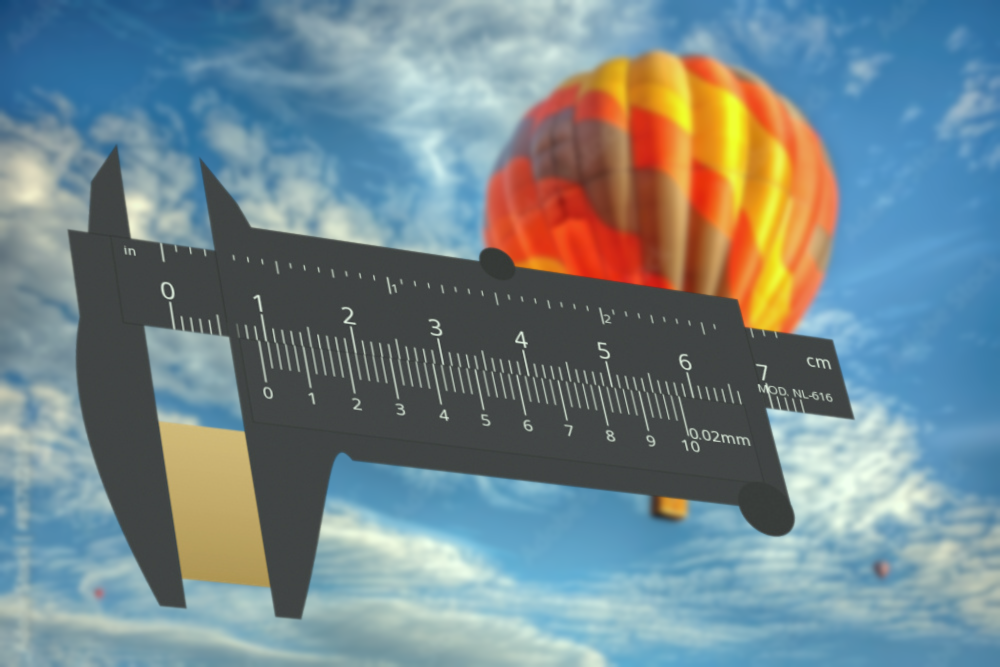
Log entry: 9.2 mm
